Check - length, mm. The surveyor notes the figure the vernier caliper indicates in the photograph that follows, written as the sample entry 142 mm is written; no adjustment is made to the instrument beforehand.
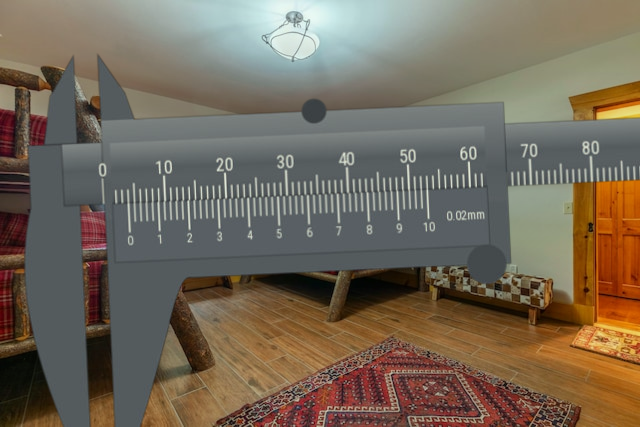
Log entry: 4.0 mm
